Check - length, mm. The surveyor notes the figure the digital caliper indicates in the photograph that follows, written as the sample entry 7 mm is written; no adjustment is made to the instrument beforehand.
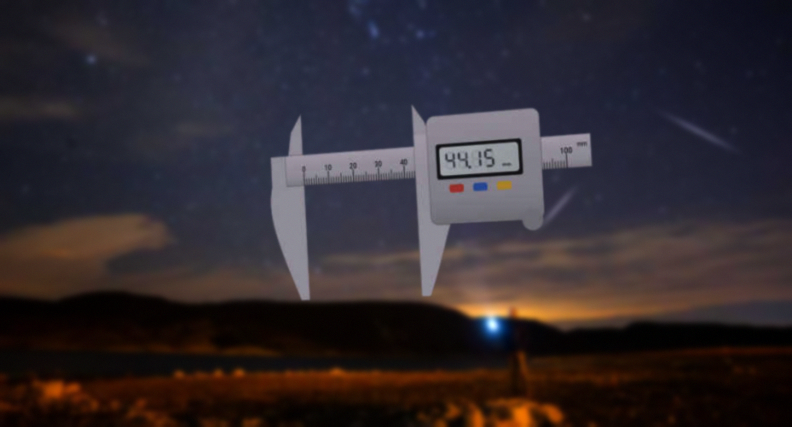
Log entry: 44.15 mm
